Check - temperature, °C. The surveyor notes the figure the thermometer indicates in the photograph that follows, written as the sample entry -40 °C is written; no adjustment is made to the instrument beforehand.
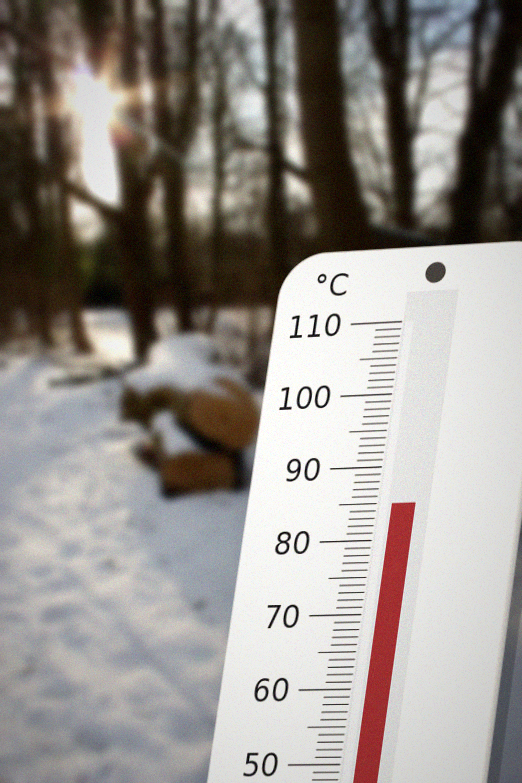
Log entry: 85 °C
